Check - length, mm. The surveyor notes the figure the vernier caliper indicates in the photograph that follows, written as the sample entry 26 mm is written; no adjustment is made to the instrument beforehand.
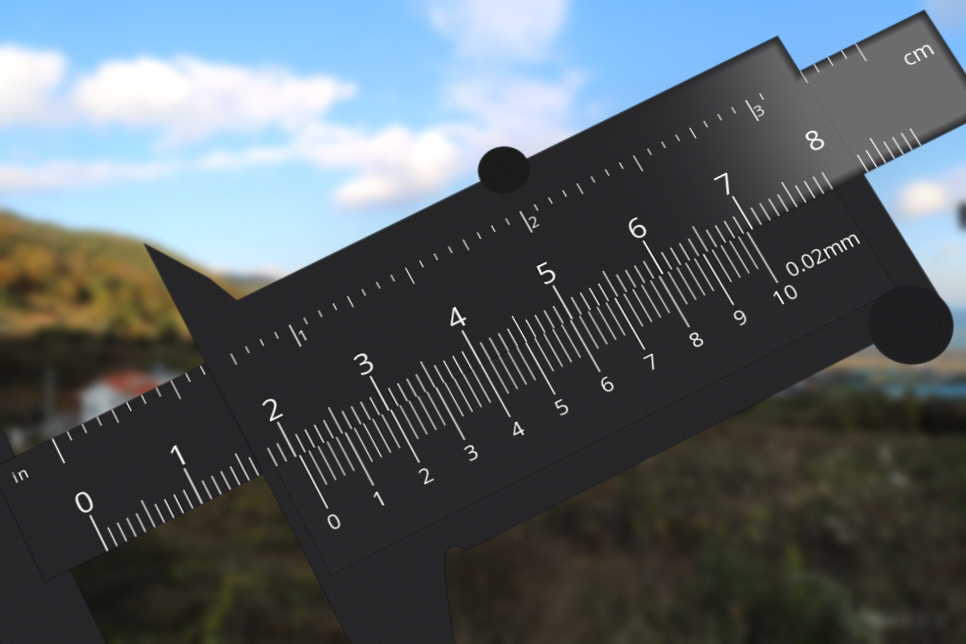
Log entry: 20.4 mm
